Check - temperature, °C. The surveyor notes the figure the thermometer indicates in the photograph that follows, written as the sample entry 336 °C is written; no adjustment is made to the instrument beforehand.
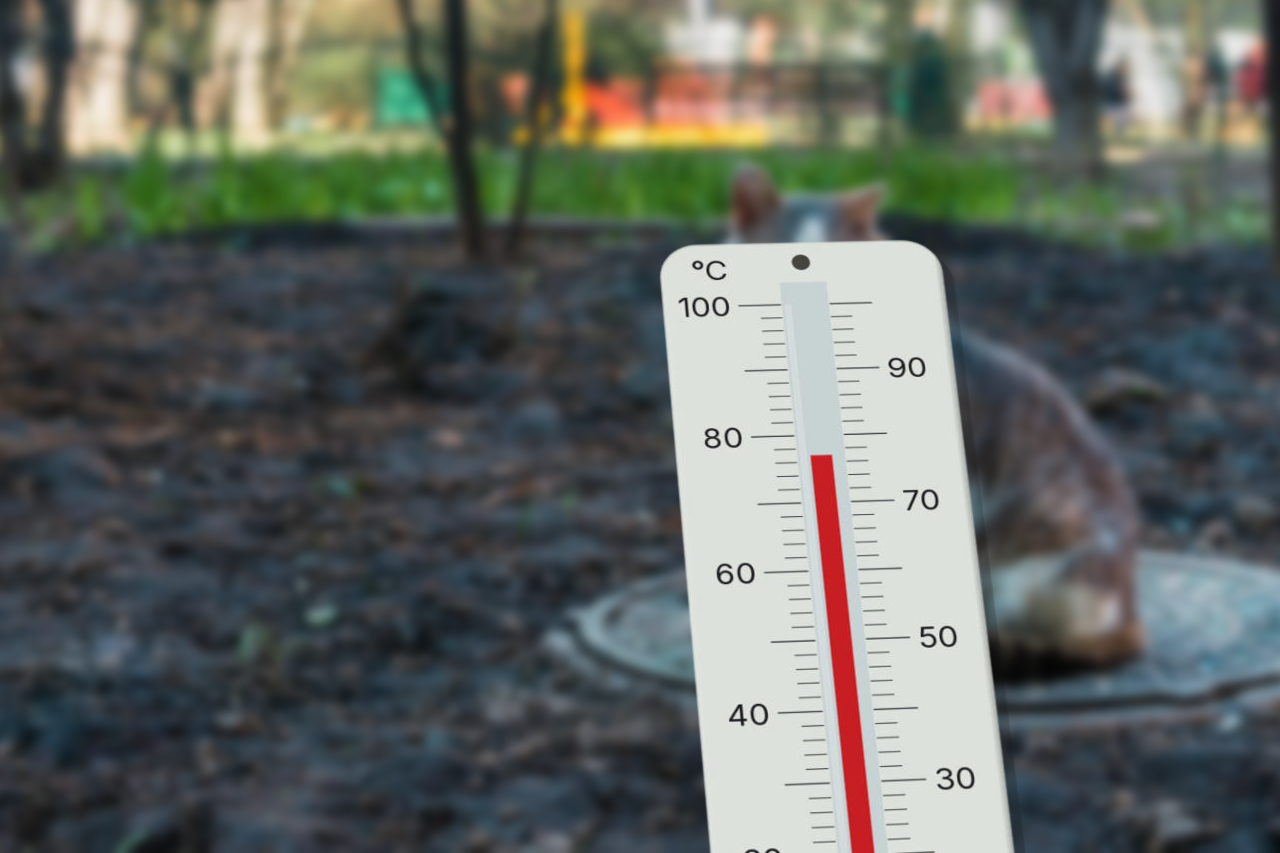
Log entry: 77 °C
